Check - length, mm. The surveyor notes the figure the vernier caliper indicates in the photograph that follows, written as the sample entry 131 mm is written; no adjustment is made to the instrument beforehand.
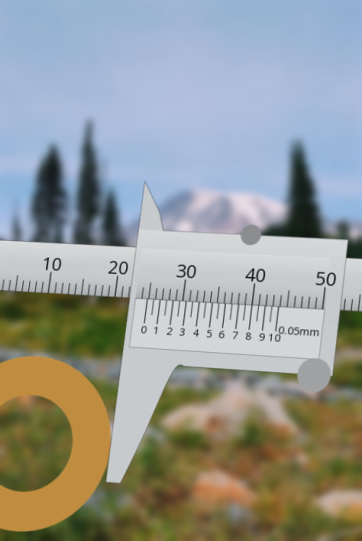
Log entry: 24.8 mm
